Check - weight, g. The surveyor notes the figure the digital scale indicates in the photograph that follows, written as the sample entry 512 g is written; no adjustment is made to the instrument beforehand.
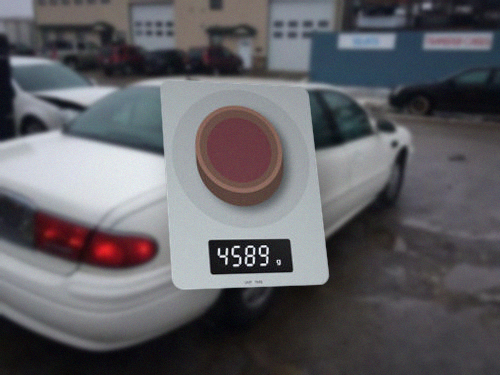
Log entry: 4589 g
